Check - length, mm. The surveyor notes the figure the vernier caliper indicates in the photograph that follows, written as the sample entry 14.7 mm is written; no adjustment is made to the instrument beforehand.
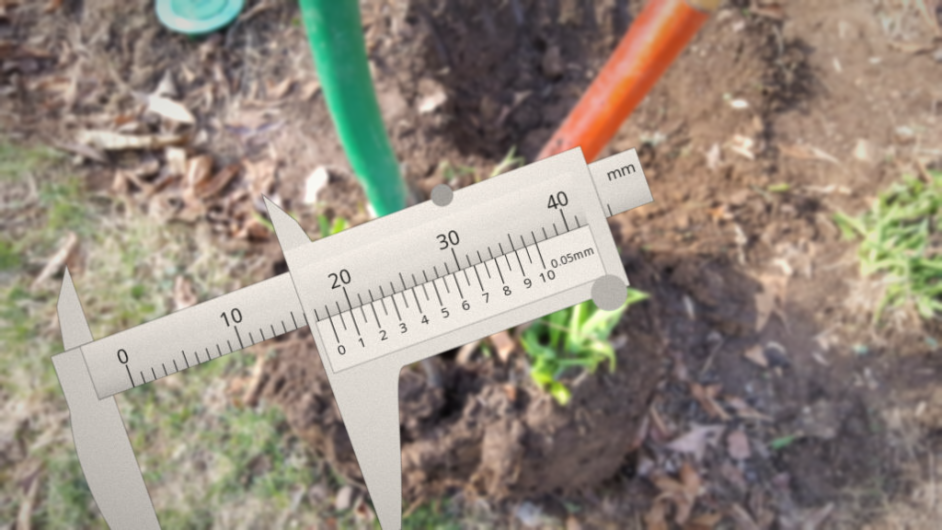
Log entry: 18.0 mm
